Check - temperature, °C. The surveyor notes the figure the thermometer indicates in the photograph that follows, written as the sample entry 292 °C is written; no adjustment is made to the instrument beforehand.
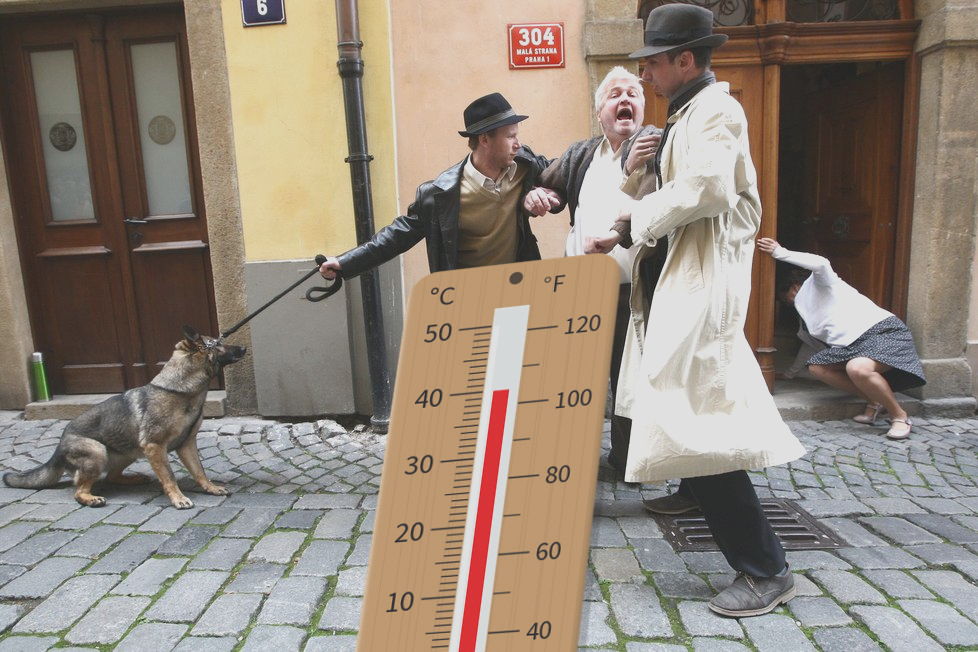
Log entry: 40 °C
